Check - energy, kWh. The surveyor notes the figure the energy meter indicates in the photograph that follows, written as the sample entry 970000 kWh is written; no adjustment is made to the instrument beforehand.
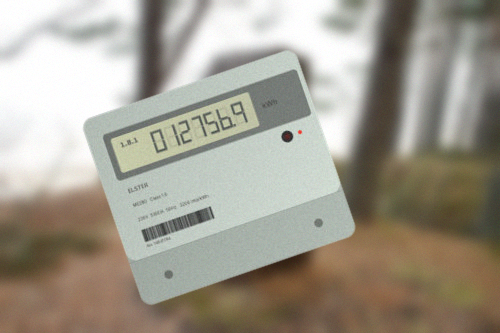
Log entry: 12756.9 kWh
